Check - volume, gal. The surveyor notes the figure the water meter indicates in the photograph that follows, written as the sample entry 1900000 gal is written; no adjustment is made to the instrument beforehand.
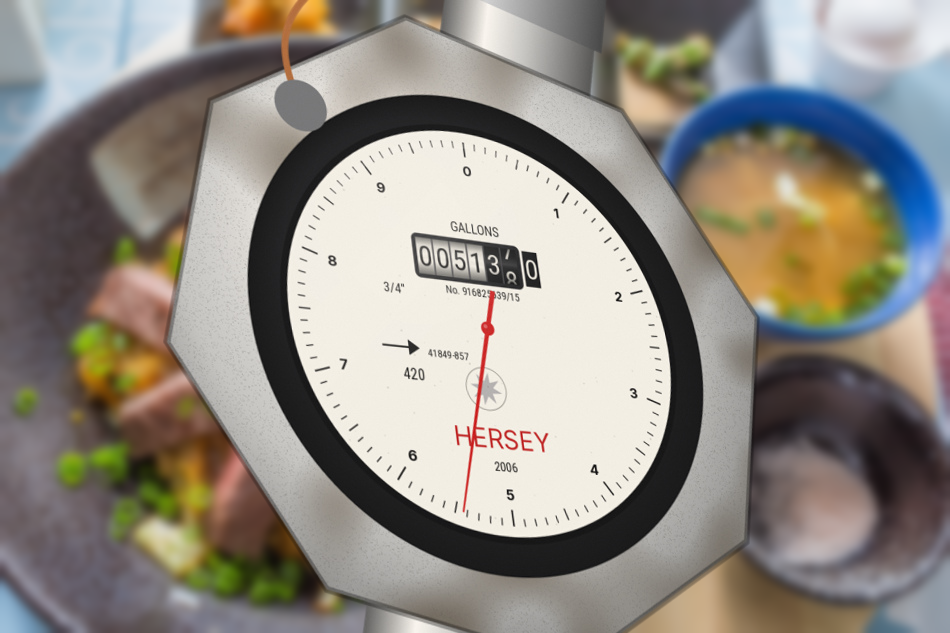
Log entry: 51375.4 gal
